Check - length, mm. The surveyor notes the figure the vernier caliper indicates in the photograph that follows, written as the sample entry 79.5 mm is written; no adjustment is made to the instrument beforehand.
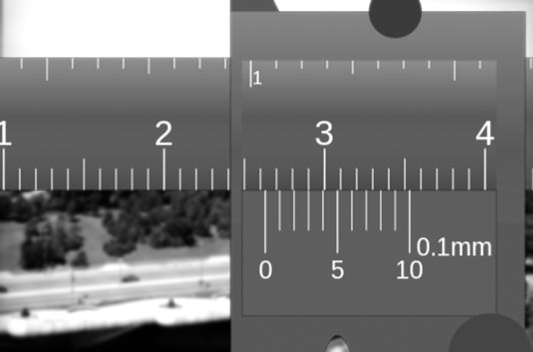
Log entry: 26.3 mm
